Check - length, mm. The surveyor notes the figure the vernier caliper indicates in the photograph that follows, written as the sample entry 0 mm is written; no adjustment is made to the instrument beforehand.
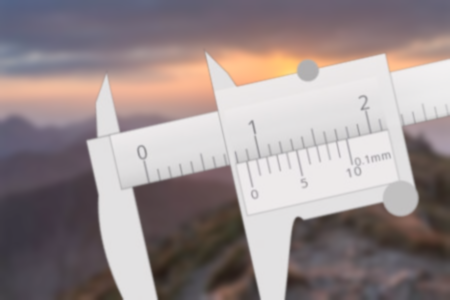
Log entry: 8.8 mm
